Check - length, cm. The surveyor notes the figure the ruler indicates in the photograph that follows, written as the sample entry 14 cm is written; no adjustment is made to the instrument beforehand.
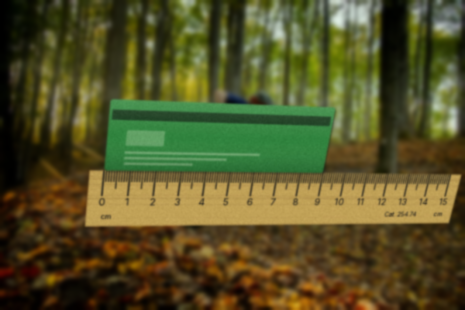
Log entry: 9 cm
